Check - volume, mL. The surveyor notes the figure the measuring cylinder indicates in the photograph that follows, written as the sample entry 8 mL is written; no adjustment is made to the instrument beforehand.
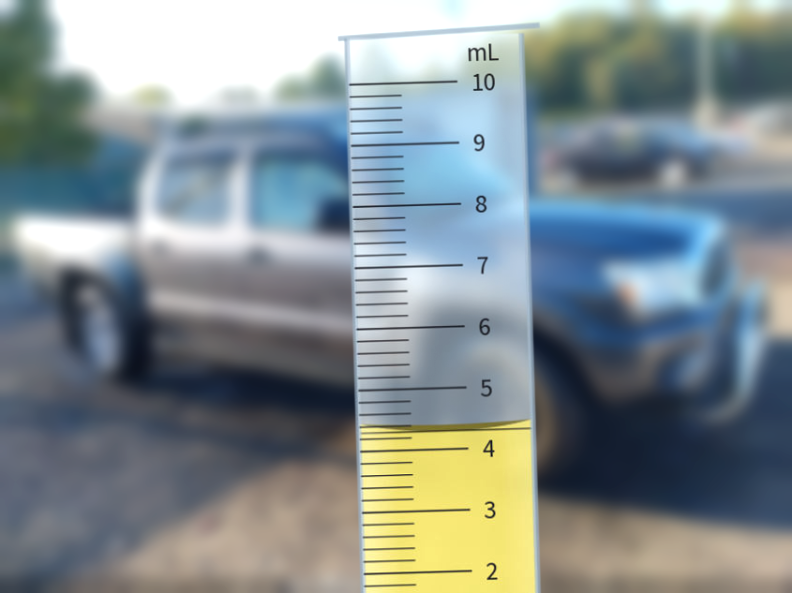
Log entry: 4.3 mL
